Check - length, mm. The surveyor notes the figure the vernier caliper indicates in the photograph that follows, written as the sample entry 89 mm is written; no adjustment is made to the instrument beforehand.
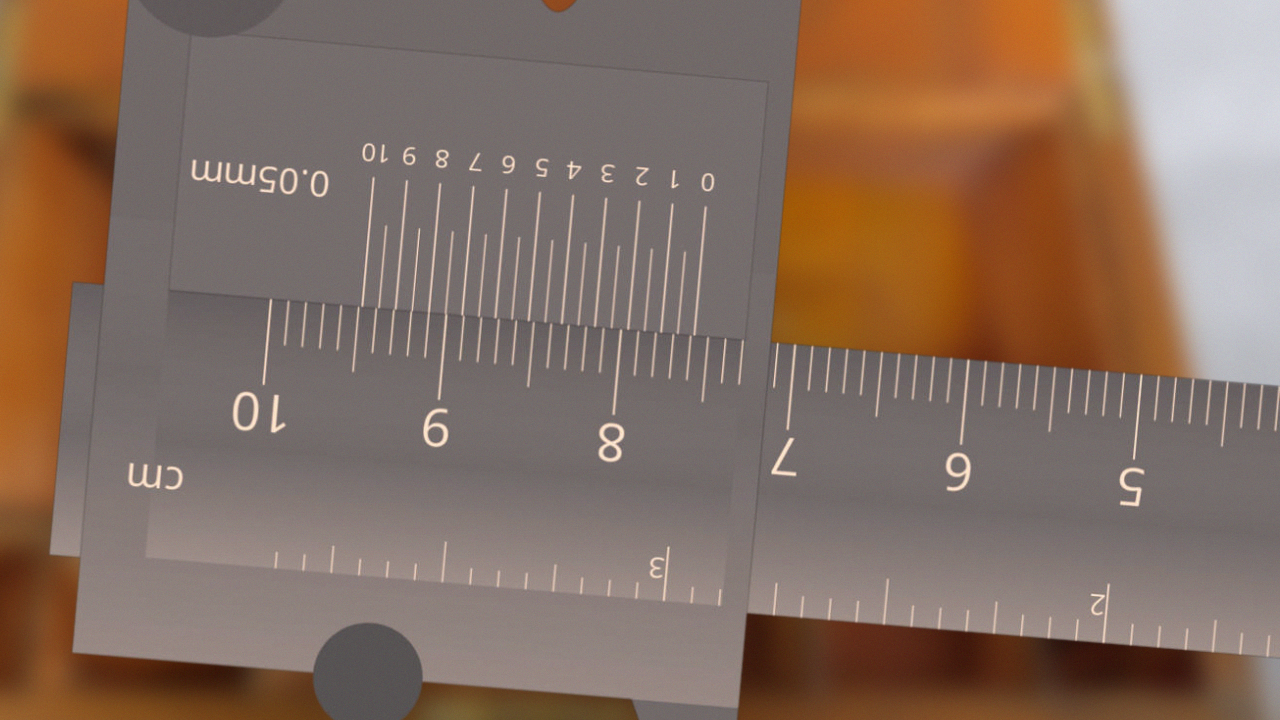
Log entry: 75.8 mm
